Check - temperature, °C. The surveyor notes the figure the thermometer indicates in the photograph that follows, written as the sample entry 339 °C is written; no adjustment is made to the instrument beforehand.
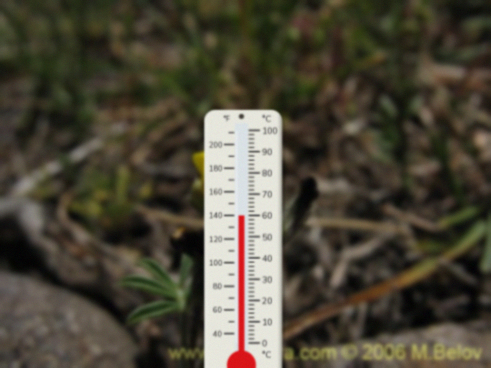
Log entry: 60 °C
